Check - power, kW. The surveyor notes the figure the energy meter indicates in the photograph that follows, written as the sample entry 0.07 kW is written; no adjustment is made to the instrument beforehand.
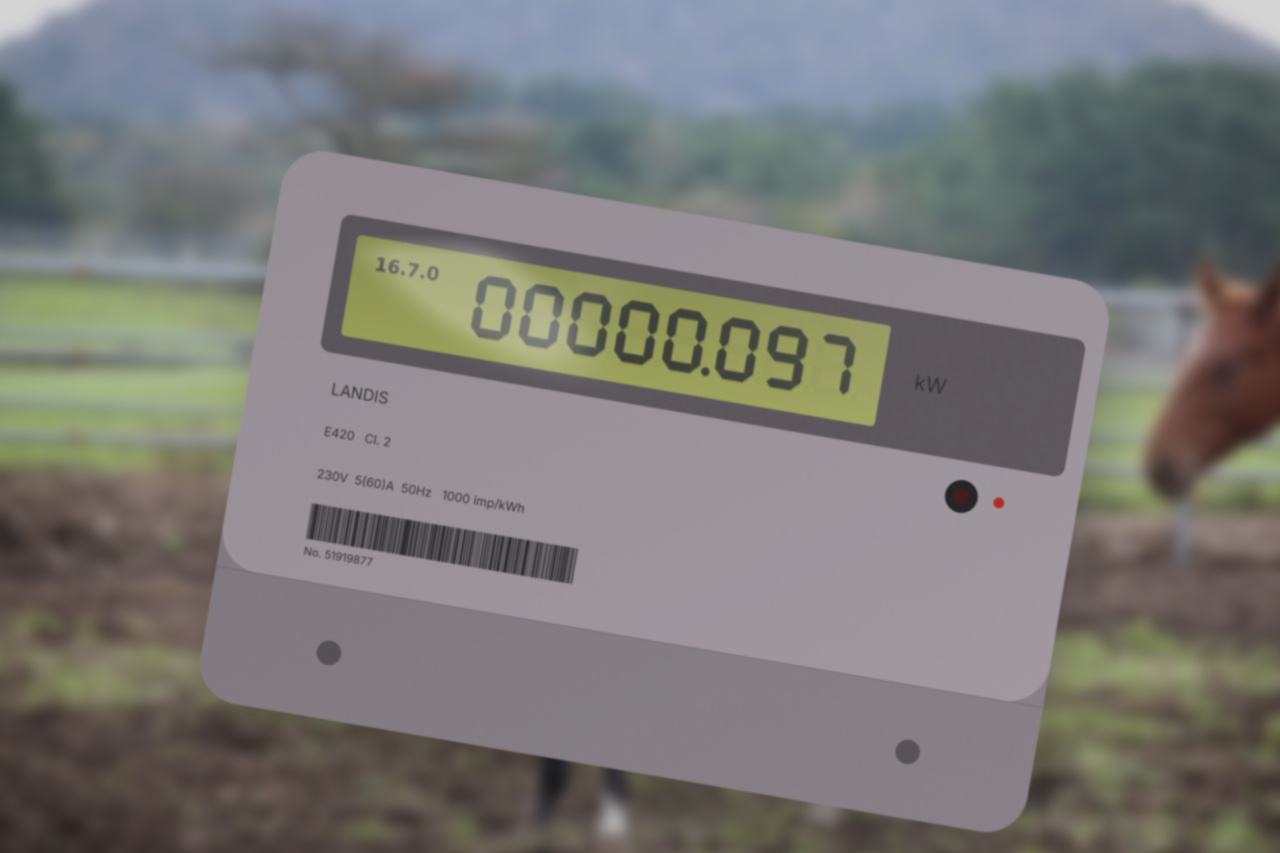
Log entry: 0.097 kW
